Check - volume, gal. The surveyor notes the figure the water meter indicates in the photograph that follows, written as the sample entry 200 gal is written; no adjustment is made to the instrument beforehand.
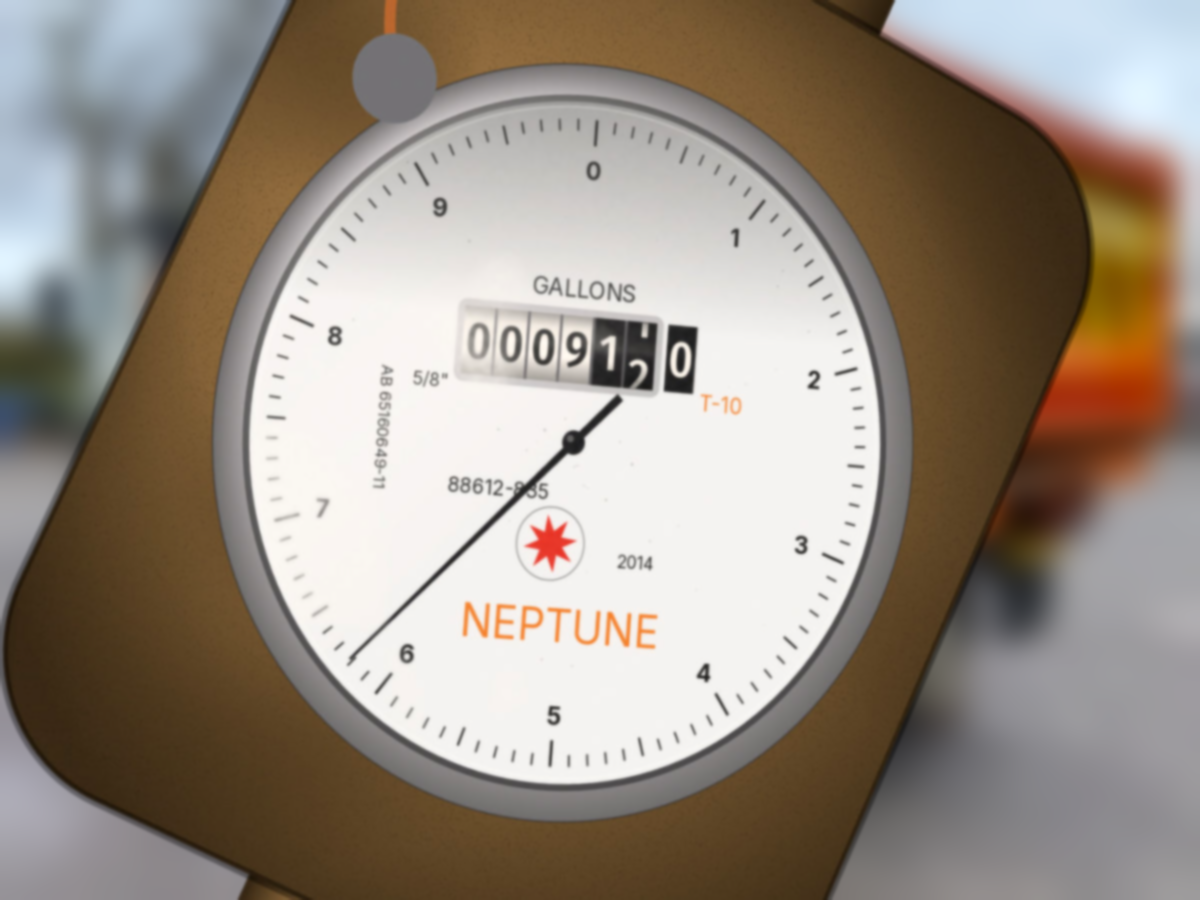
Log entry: 9116.2 gal
